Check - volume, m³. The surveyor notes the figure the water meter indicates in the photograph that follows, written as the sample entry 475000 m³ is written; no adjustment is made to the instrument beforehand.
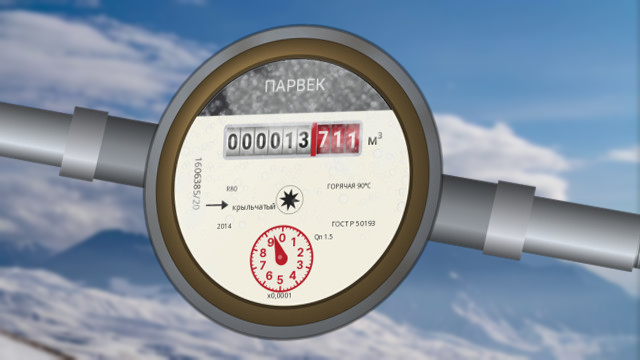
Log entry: 13.7109 m³
